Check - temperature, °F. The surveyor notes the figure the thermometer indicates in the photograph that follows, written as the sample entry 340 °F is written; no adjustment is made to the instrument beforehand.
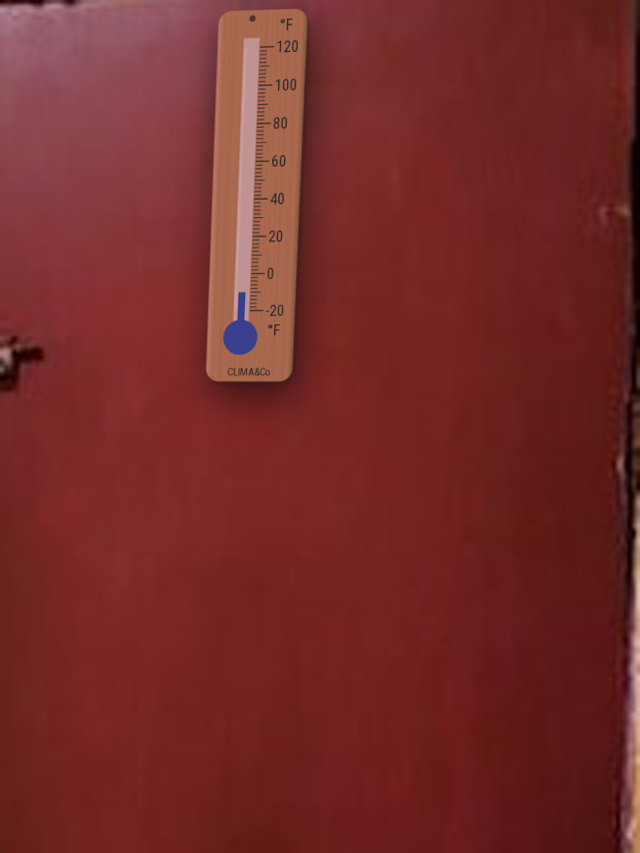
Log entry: -10 °F
